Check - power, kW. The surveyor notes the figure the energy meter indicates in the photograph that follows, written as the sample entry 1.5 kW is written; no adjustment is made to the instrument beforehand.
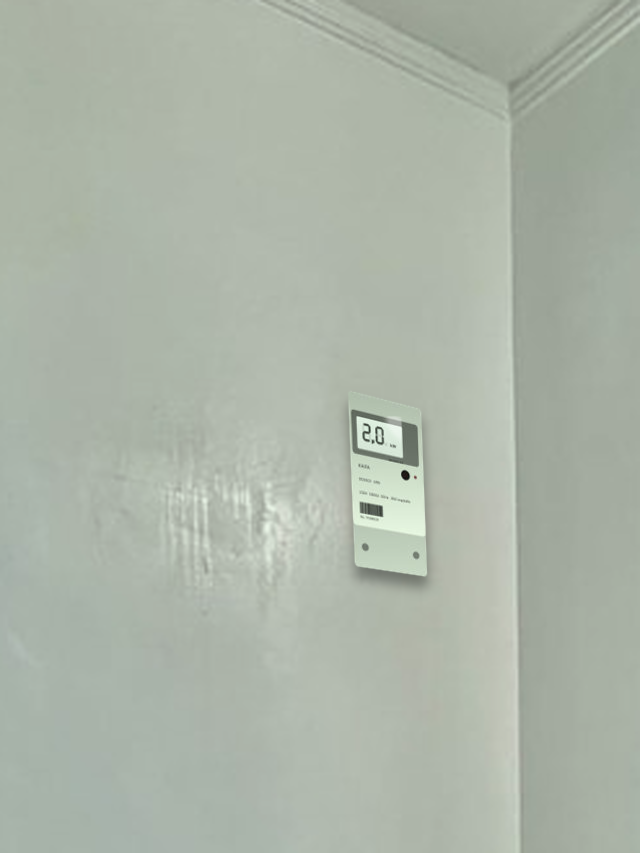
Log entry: 2.0 kW
